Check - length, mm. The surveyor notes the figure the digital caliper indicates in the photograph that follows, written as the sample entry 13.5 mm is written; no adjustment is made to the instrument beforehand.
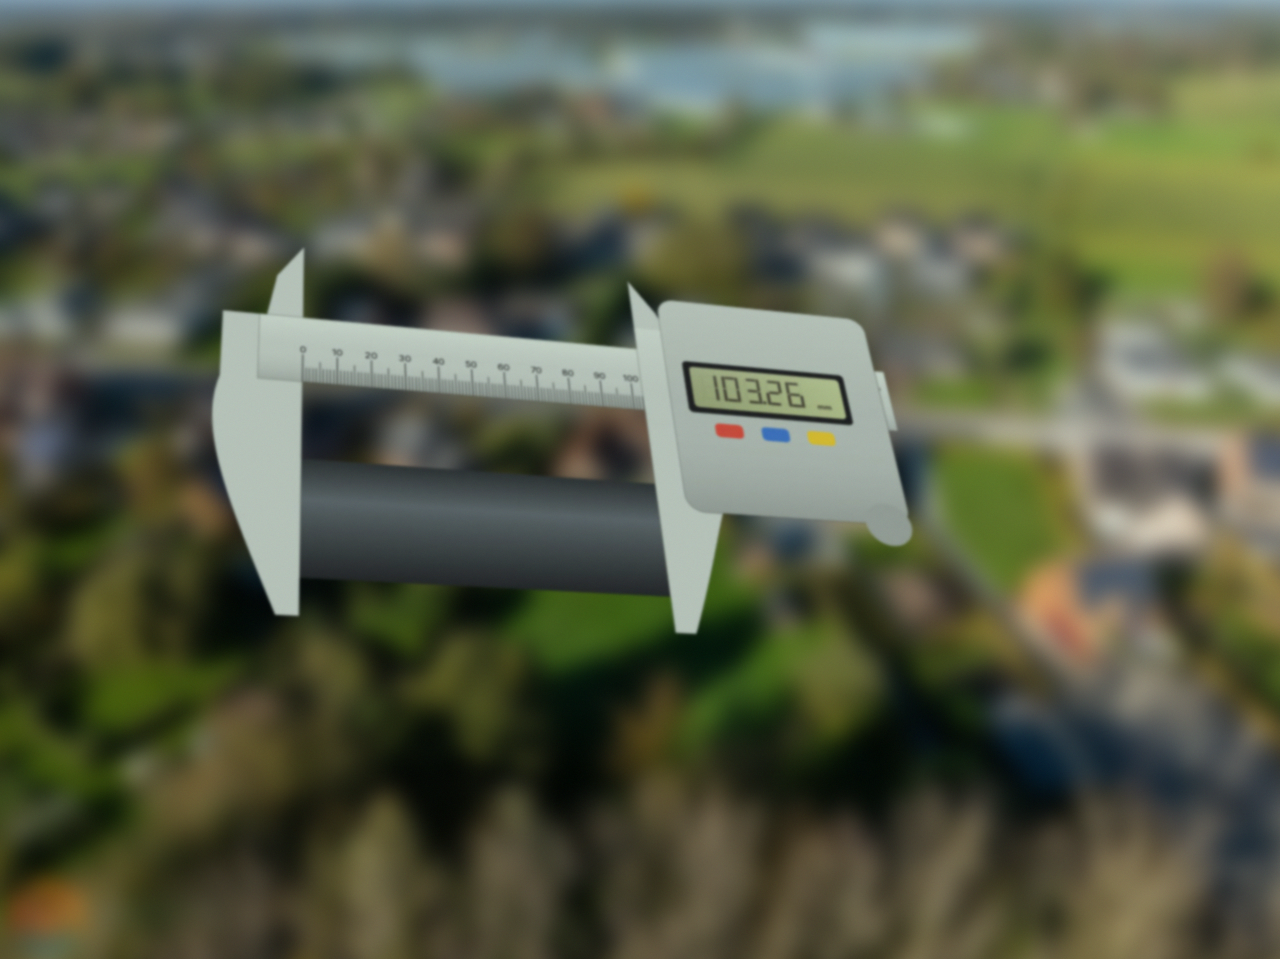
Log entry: 103.26 mm
